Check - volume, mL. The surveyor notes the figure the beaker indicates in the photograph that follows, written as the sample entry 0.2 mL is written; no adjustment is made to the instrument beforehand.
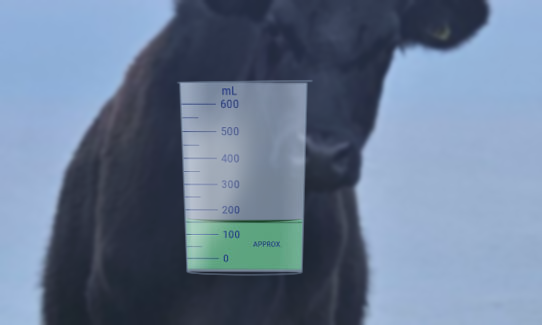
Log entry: 150 mL
